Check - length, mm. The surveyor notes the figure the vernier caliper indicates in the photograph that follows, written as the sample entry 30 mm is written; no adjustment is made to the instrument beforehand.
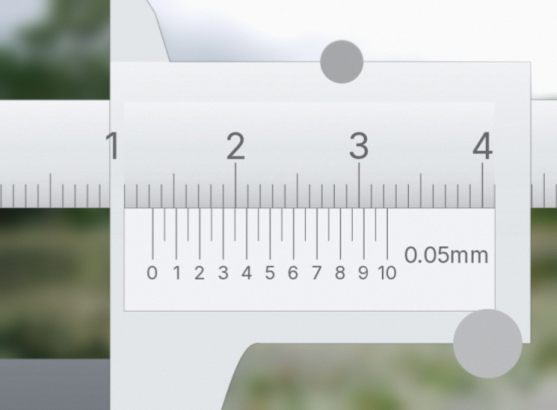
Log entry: 13.3 mm
